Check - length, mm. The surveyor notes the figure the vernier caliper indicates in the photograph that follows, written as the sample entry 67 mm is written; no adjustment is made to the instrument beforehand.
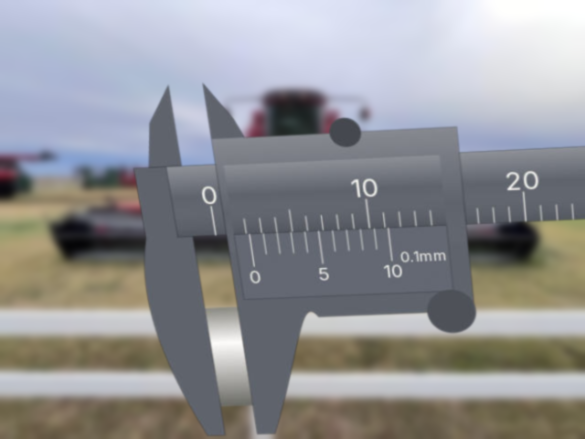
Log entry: 2.2 mm
